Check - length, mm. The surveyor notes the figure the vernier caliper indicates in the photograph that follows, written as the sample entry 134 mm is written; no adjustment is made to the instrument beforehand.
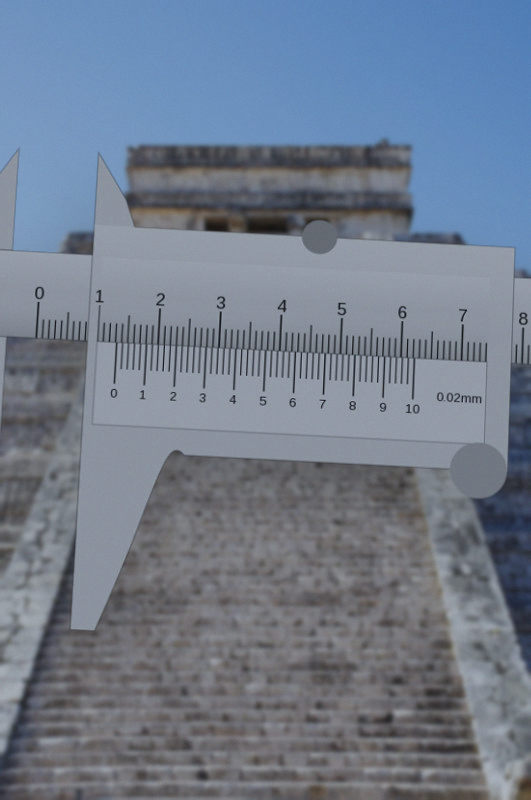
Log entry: 13.2 mm
